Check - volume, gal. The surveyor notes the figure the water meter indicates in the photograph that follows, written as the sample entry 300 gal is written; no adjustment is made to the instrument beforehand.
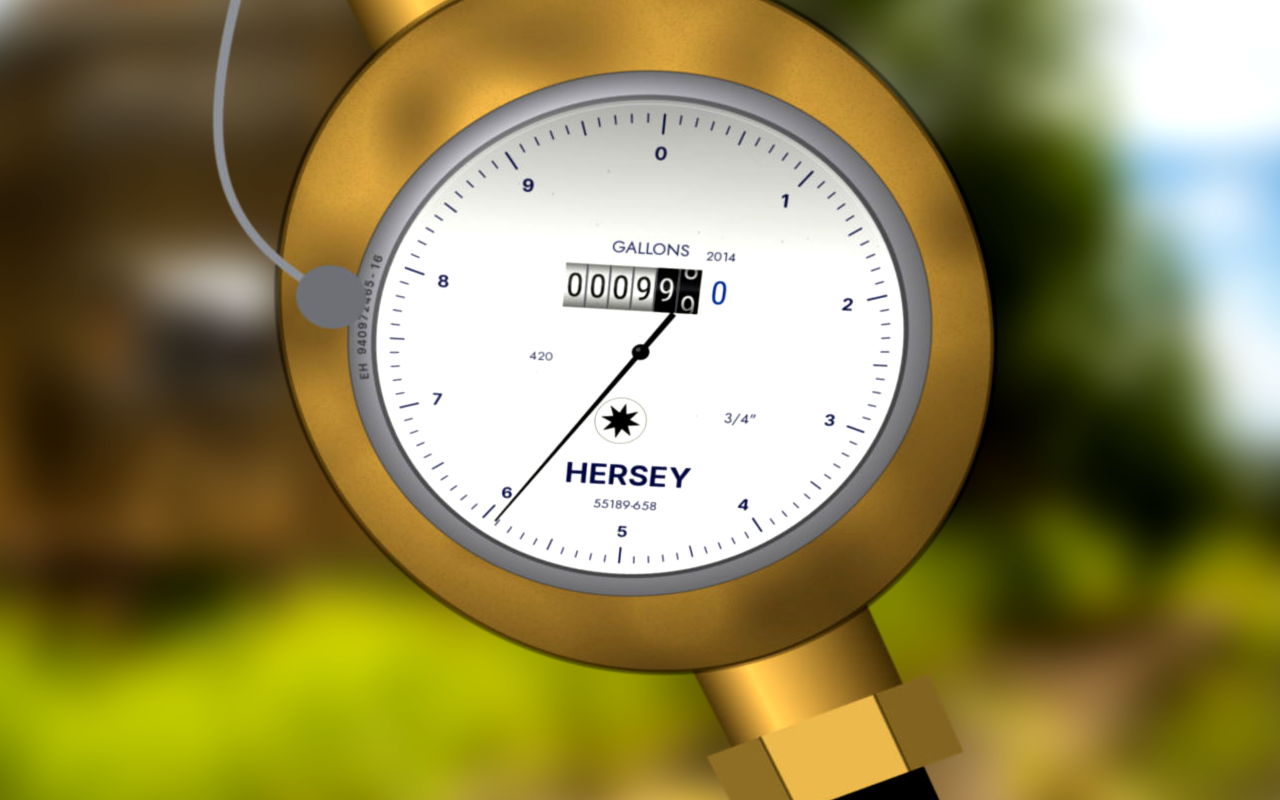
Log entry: 9985.9 gal
